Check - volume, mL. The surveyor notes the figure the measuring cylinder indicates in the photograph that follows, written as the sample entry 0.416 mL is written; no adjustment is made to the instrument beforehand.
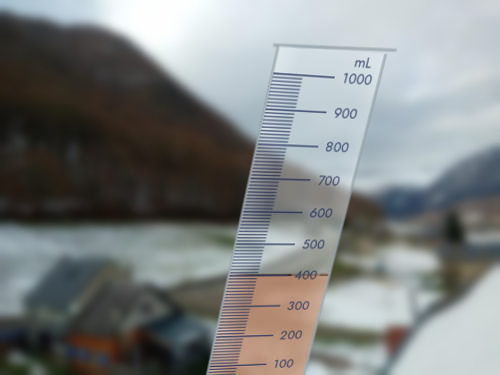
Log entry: 400 mL
